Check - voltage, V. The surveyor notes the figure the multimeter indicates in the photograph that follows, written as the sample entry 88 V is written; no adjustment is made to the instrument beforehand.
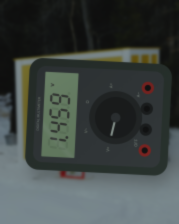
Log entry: 1.459 V
